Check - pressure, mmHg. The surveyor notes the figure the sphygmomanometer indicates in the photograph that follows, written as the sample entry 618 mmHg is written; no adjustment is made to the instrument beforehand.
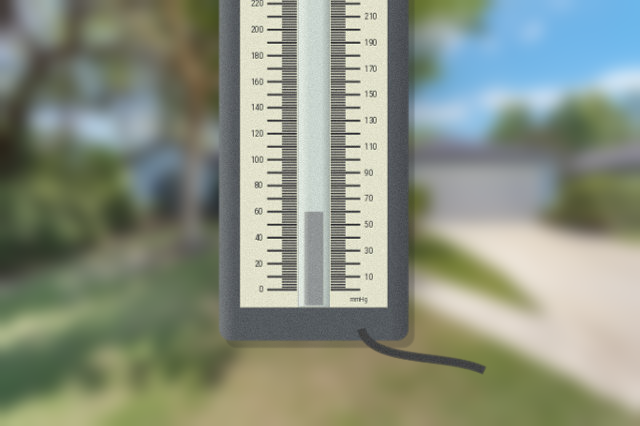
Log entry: 60 mmHg
